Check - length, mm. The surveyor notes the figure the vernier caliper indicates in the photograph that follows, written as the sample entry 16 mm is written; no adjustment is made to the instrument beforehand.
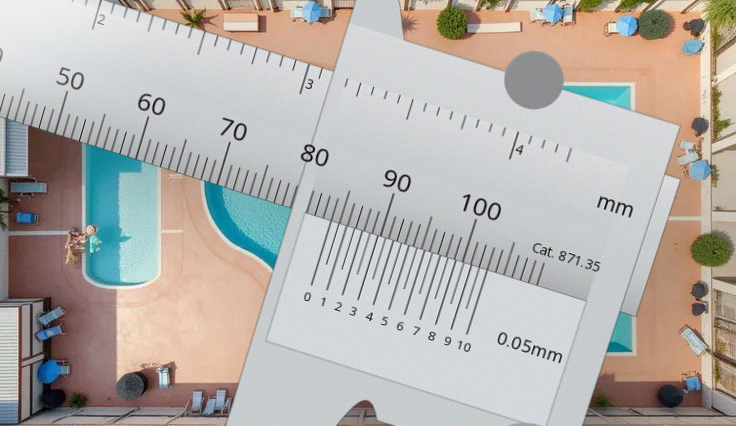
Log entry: 84.0 mm
